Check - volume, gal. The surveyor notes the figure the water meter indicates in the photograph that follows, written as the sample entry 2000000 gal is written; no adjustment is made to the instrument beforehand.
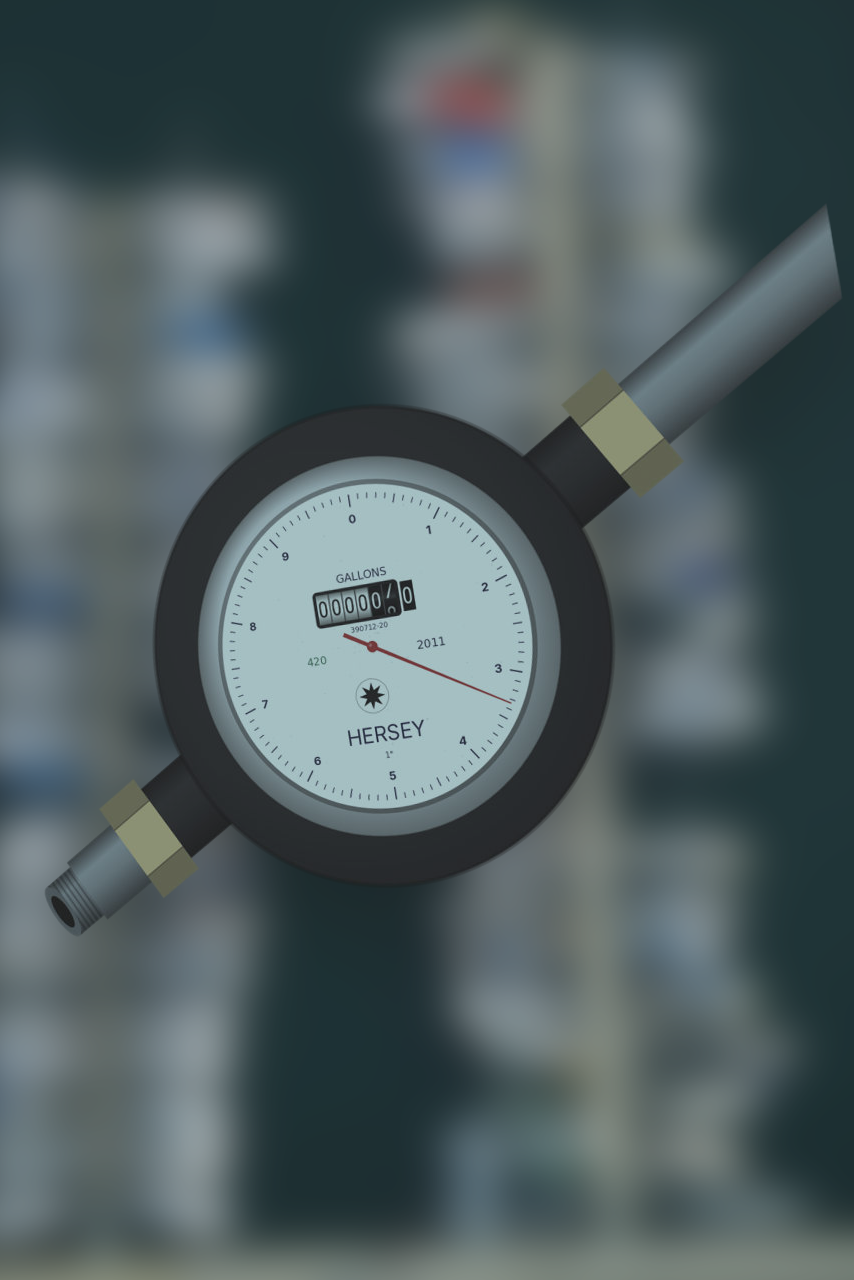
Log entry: 73.3 gal
